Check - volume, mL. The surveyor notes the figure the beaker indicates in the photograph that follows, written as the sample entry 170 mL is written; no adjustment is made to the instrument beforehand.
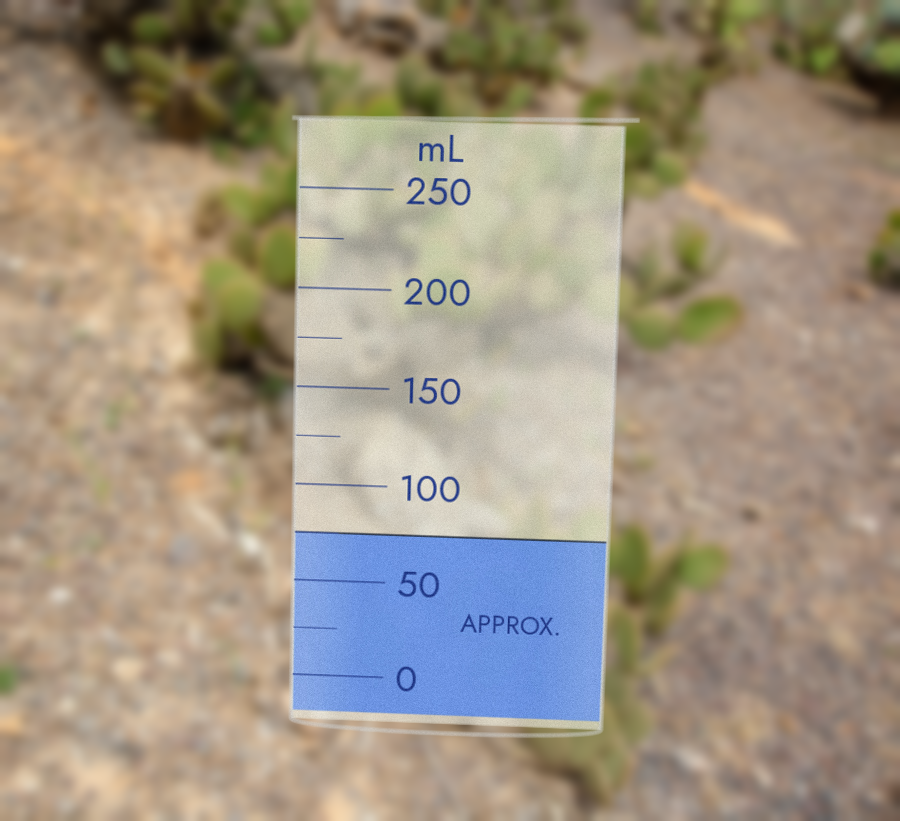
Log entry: 75 mL
